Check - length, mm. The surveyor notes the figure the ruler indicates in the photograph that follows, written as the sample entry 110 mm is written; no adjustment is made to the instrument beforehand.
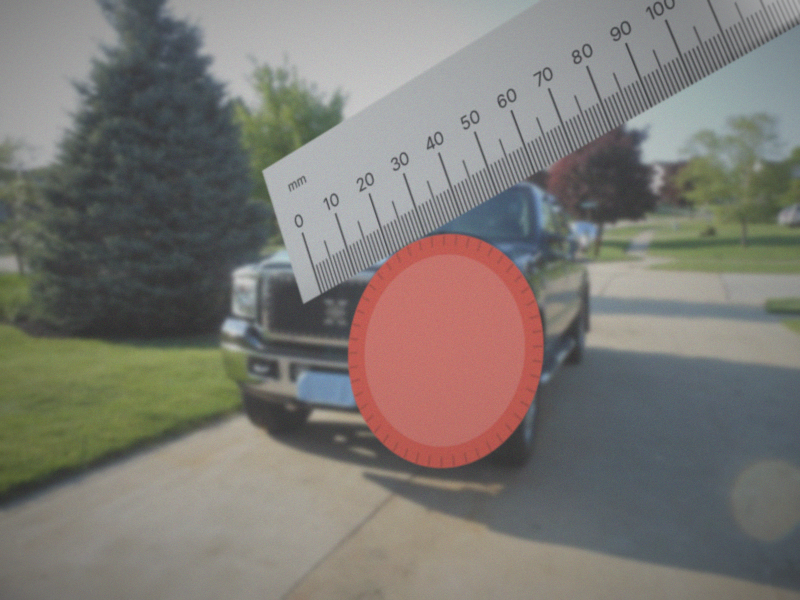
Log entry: 50 mm
